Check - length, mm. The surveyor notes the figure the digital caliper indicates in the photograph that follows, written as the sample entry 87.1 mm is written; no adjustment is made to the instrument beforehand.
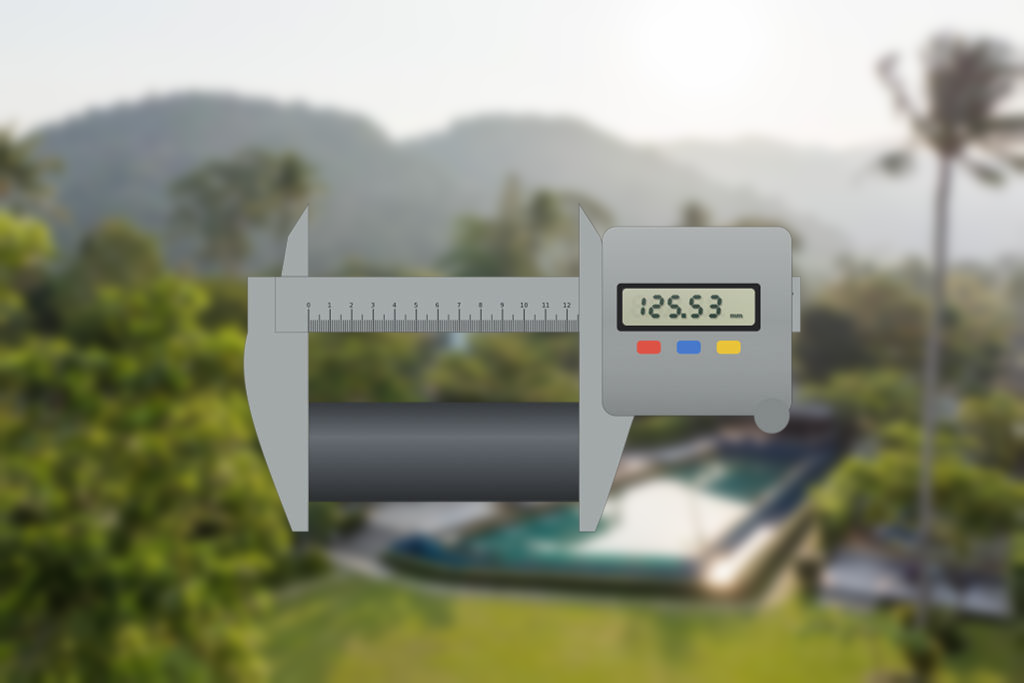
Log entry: 125.53 mm
